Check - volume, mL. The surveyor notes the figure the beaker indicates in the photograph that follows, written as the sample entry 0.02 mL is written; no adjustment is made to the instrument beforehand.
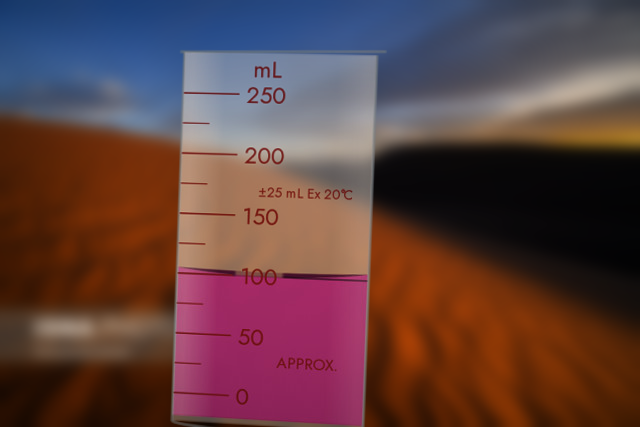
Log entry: 100 mL
